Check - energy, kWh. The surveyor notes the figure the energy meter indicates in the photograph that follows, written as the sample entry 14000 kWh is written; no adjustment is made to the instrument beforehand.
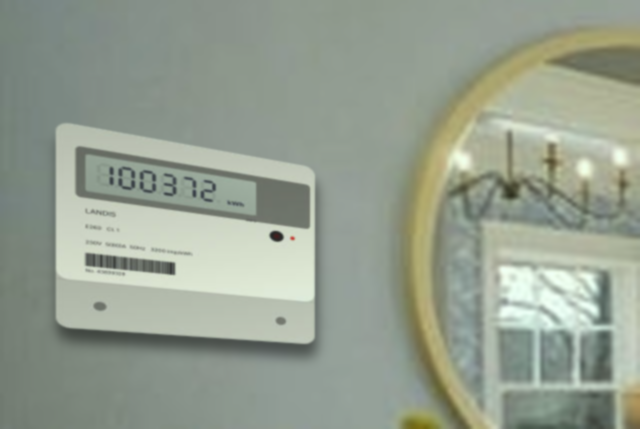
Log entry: 100372 kWh
